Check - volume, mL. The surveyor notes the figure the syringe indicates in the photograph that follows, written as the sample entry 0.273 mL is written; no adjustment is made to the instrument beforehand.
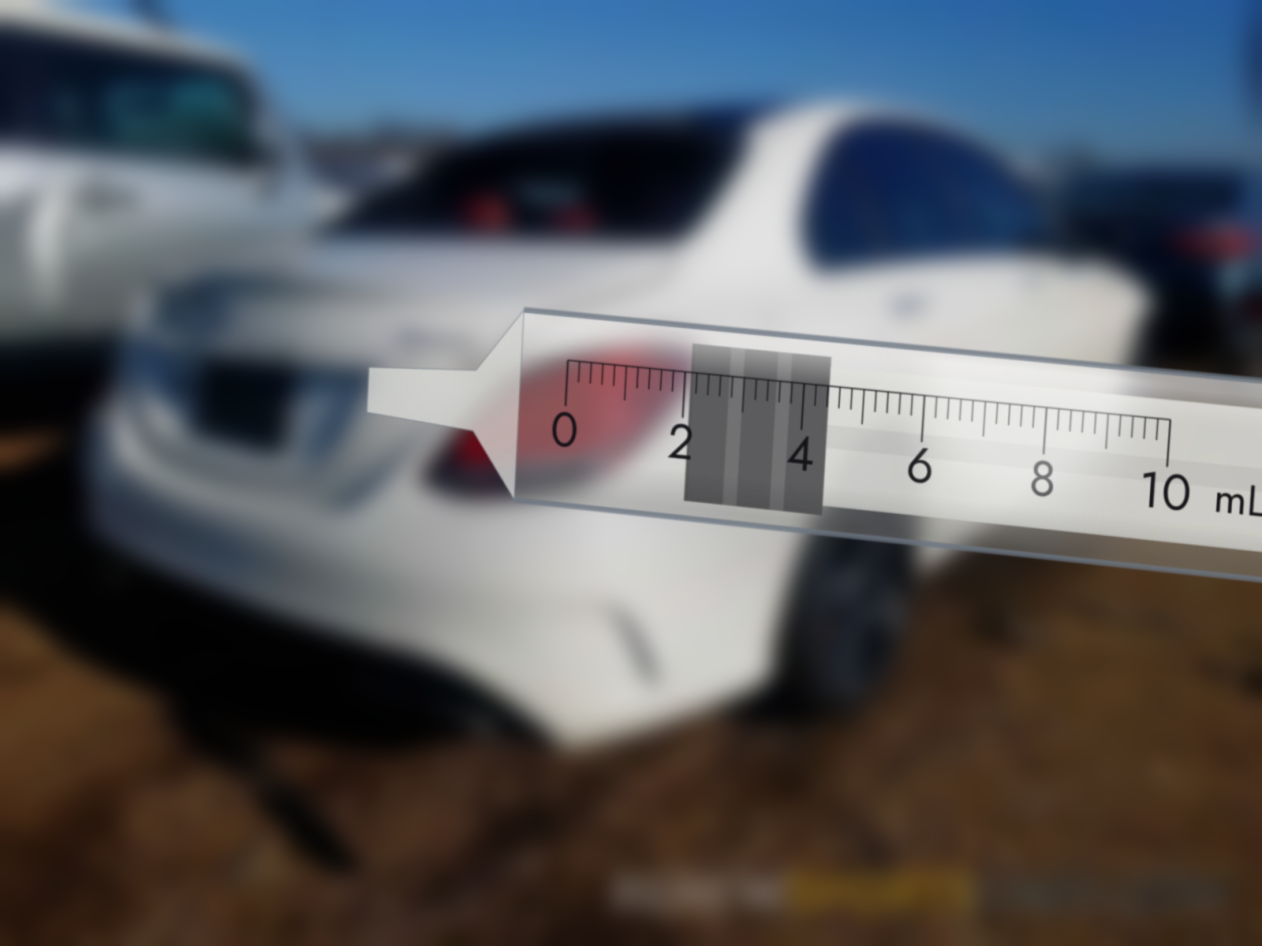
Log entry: 2.1 mL
